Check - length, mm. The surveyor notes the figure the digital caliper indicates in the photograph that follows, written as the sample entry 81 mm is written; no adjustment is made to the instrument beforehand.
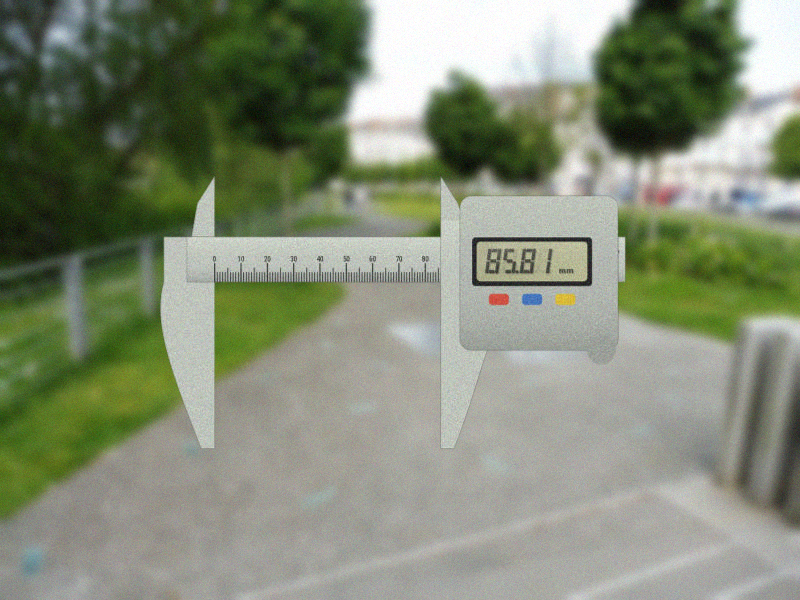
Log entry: 85.81 mm
